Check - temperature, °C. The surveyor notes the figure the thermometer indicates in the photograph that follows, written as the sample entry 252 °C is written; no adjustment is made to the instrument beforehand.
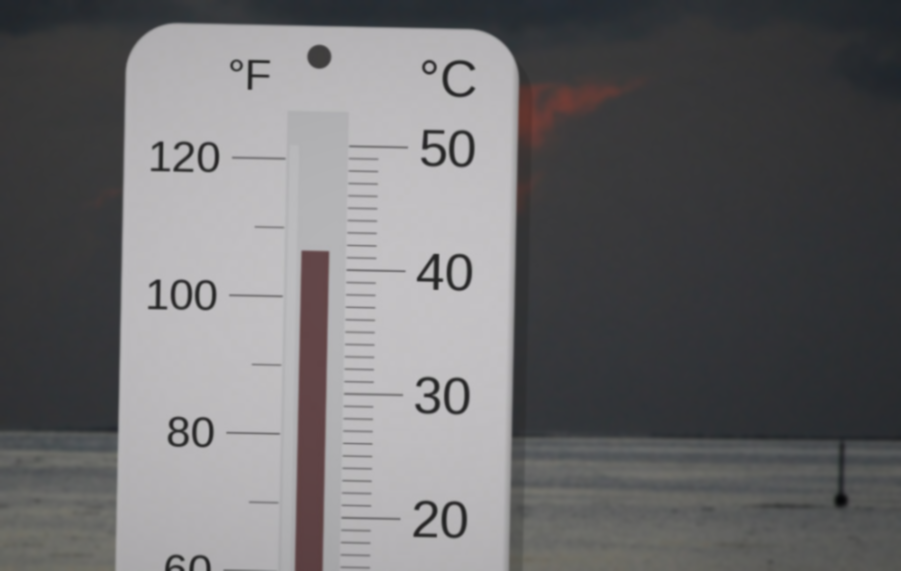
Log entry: 41.5 °C
